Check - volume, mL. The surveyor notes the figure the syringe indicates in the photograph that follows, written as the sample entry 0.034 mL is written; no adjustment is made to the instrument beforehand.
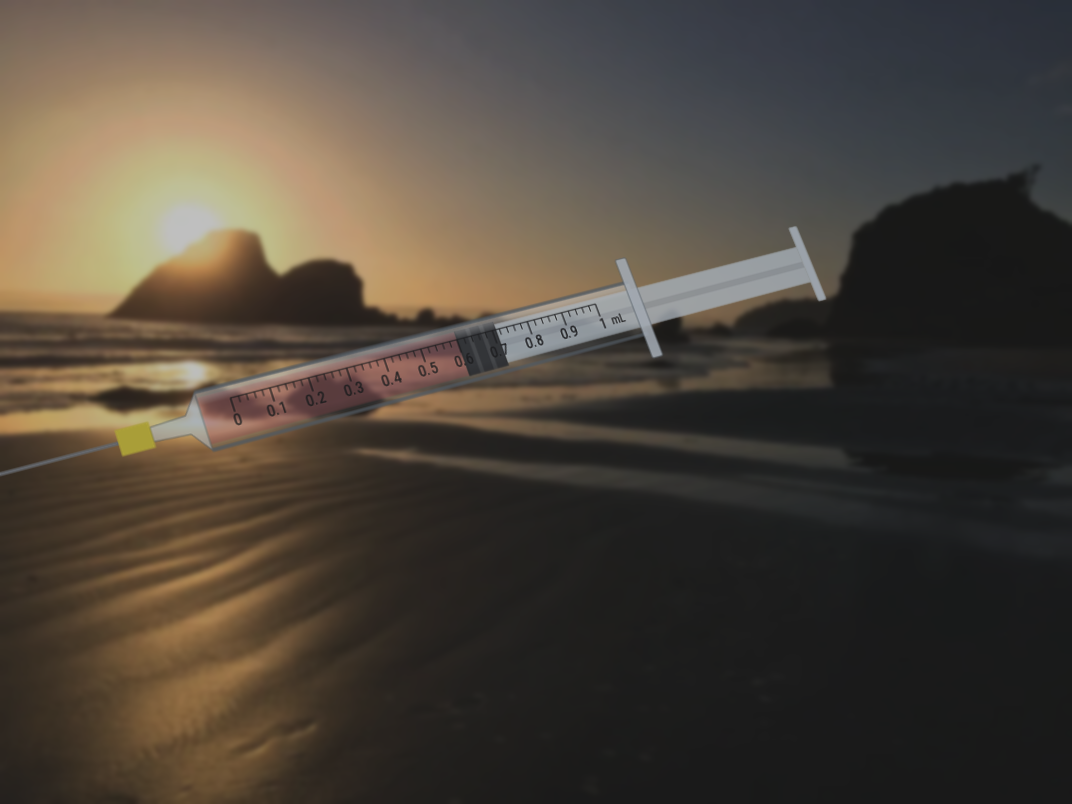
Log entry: 0.6 mL
